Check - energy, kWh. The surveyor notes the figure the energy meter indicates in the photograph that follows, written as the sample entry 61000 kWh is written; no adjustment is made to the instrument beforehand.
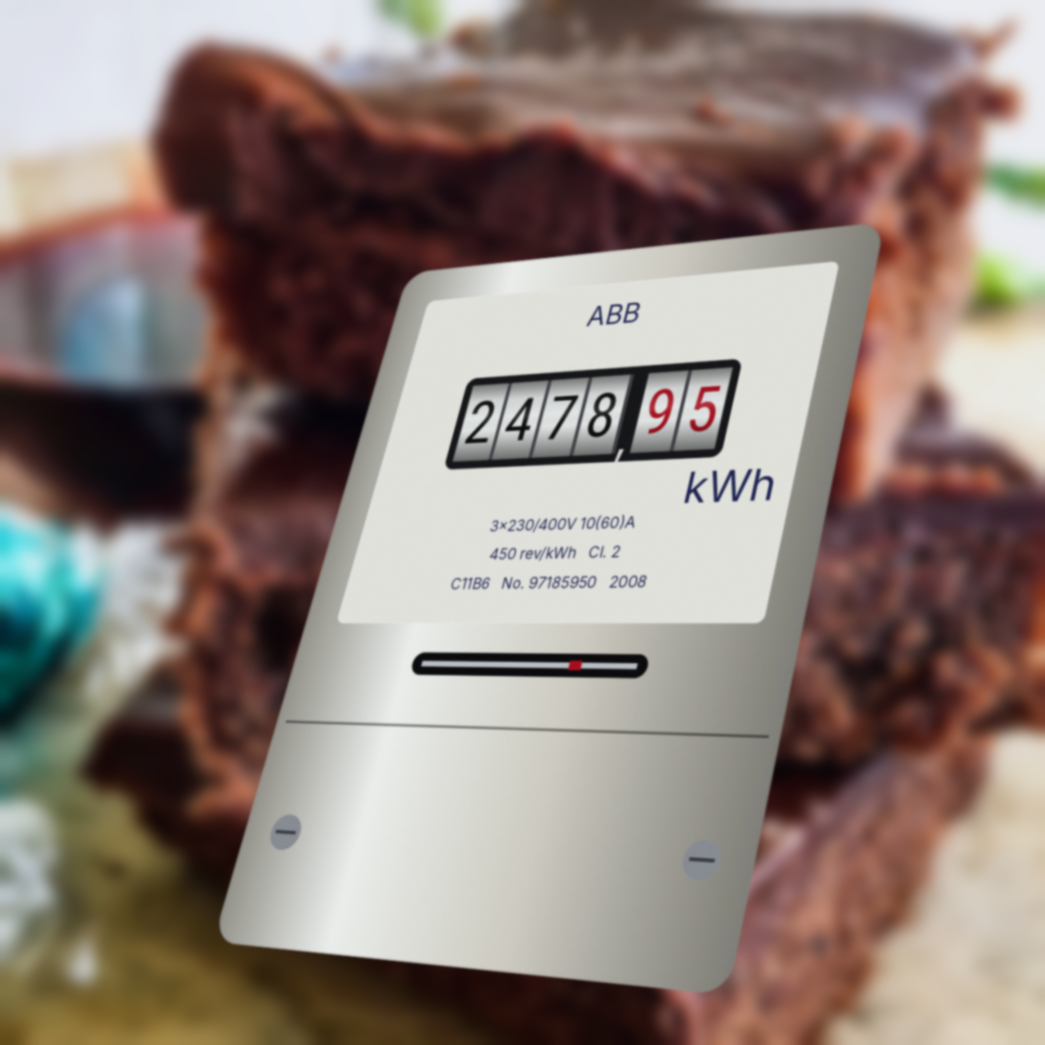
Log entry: 2478.95 kWh
